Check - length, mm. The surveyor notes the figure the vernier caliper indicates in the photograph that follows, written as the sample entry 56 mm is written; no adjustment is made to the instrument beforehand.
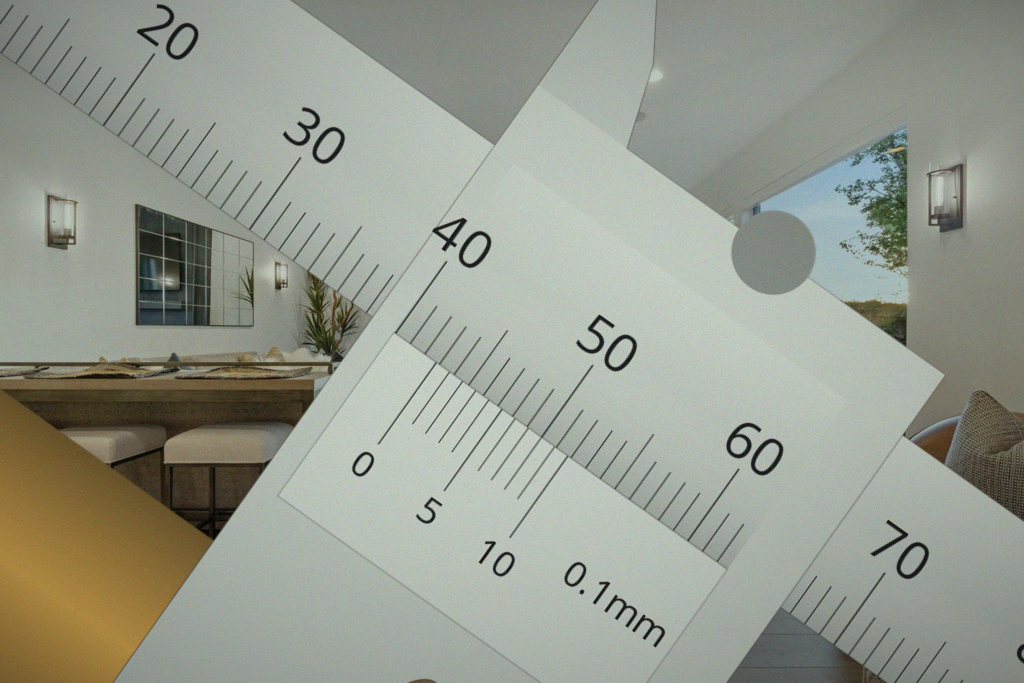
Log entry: 42.8 mm
